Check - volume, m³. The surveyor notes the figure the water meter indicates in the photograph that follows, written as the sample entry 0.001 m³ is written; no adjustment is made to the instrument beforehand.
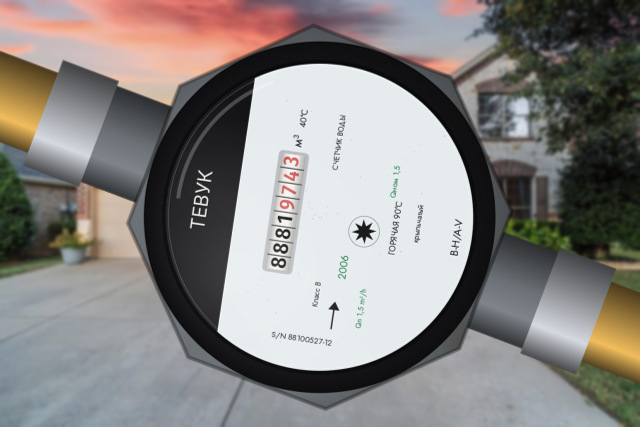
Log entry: 8881.9743 m³
